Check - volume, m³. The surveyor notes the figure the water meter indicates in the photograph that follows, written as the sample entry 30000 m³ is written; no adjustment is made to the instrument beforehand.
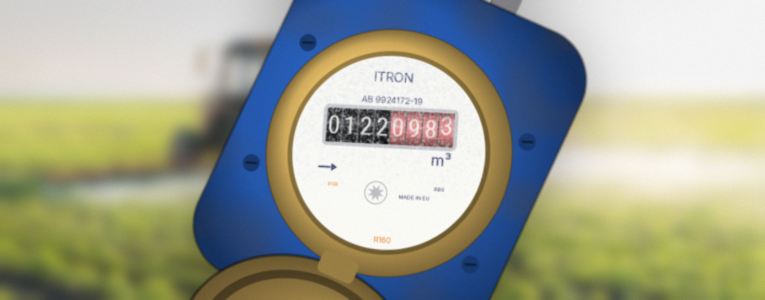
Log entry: 122.0983 m³
